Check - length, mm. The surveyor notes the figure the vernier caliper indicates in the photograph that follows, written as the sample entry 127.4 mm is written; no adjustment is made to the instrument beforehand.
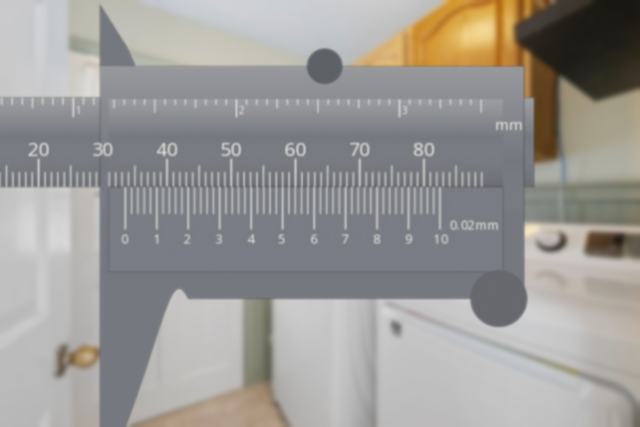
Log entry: 33.5 mm
